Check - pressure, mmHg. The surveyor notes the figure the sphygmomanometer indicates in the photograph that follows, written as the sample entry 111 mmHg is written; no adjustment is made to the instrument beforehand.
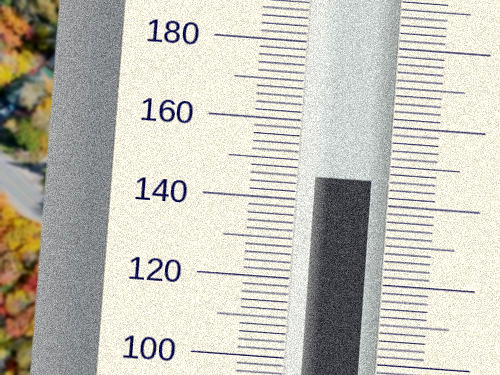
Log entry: 146 mmHg
